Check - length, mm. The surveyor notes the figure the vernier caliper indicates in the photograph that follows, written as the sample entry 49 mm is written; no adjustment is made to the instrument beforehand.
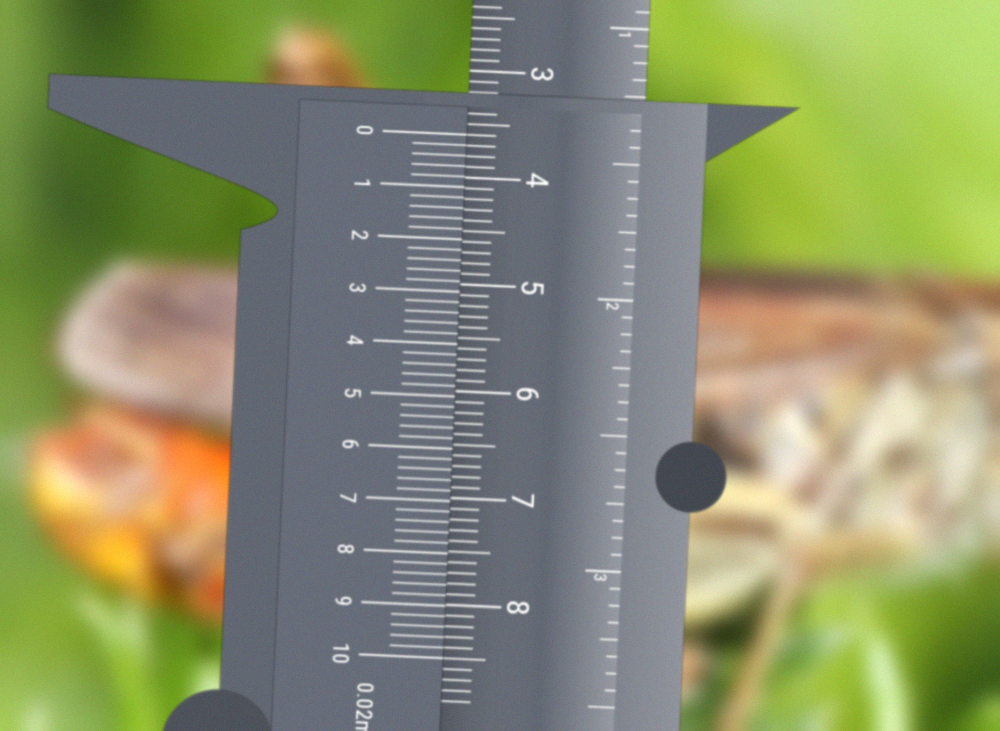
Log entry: 36.0 mm
